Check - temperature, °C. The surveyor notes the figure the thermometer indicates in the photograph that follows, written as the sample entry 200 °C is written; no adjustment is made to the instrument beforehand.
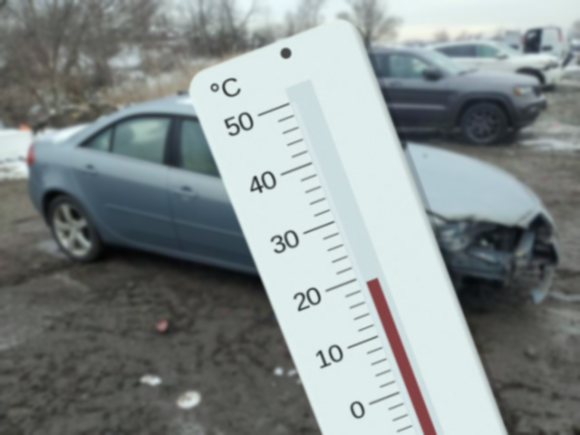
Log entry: 19 °C
